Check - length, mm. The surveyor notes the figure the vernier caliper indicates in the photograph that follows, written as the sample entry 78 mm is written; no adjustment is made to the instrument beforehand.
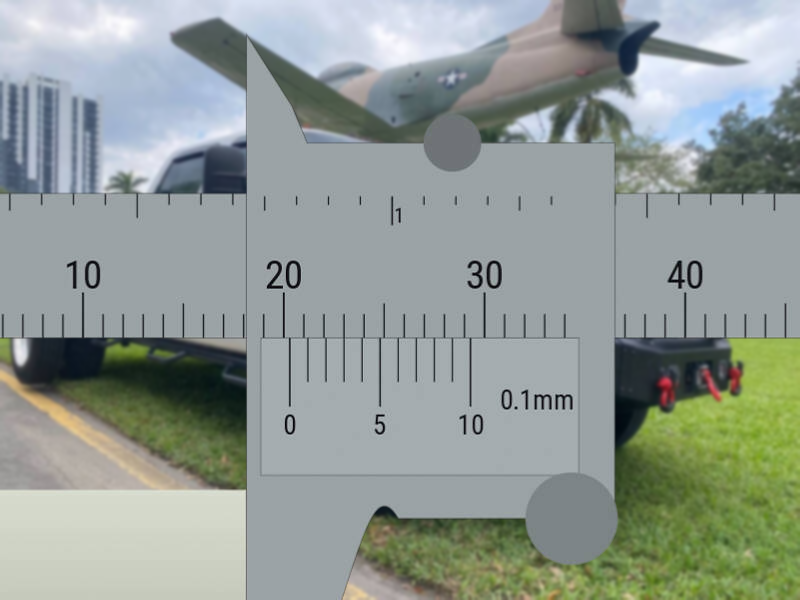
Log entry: 20.3 mm
